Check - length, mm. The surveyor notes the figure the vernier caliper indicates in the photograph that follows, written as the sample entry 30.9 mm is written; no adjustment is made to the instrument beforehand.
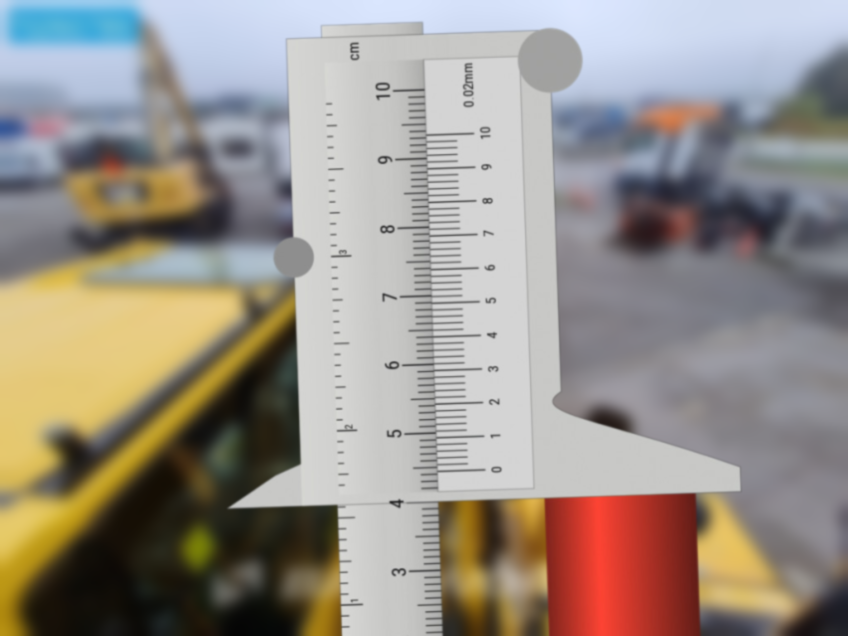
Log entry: 44.4 mm
